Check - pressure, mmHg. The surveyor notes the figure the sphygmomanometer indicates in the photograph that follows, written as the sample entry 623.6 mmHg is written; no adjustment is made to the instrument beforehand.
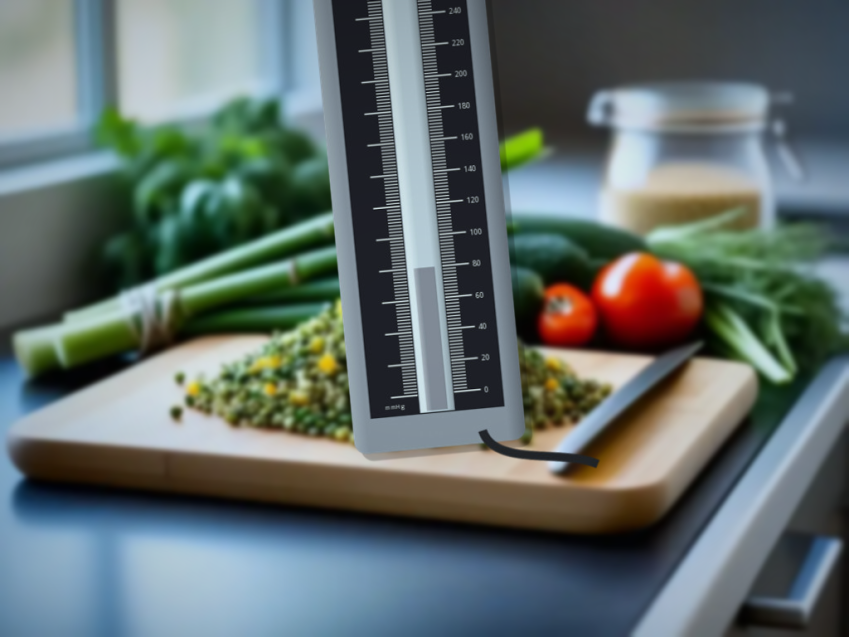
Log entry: 80 mmHg
